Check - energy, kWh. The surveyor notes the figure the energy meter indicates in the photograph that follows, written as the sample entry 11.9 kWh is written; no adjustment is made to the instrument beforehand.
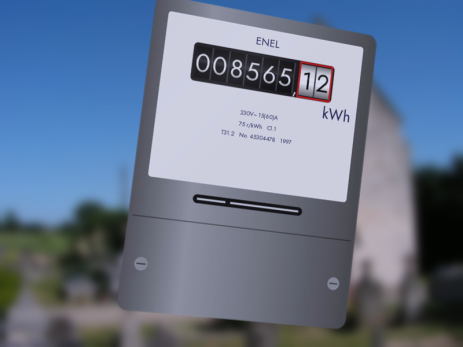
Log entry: 8565.12 kWh
